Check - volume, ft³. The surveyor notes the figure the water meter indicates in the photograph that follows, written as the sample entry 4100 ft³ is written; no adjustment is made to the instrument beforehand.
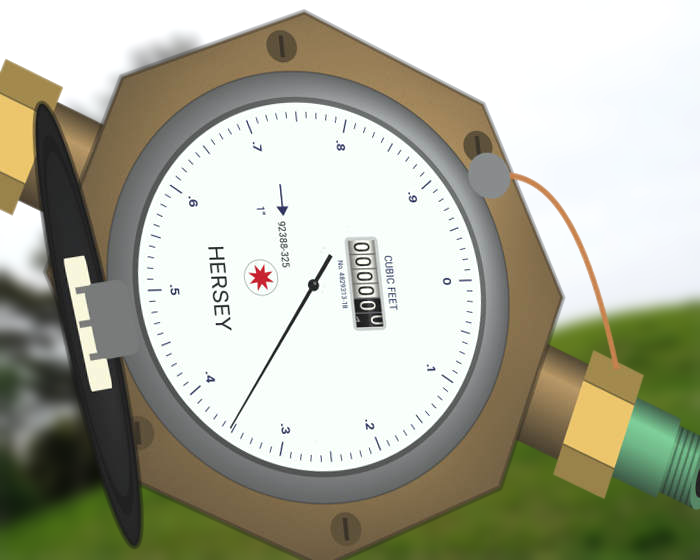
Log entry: 0.35 ft³
